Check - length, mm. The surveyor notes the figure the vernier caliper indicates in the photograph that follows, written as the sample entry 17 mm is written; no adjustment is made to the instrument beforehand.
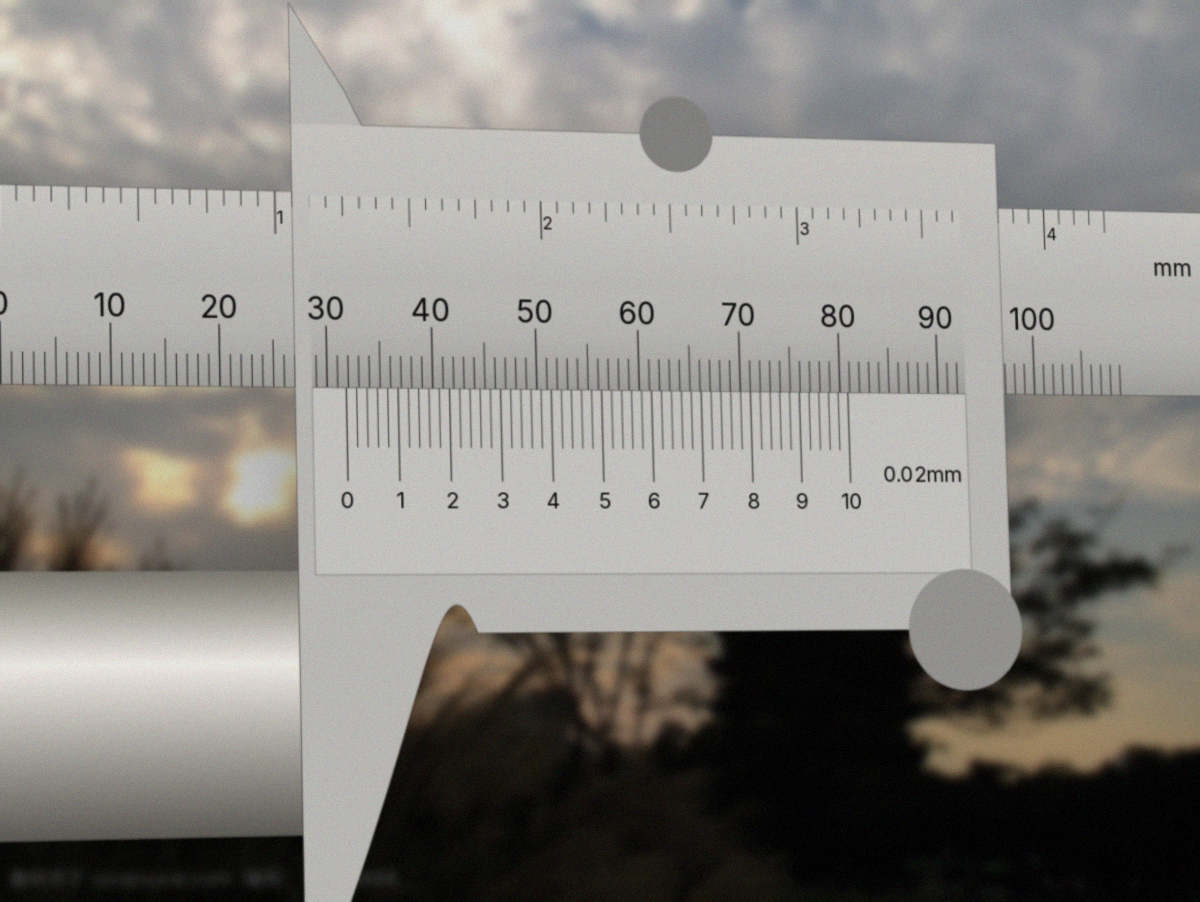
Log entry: 31.8 mm
